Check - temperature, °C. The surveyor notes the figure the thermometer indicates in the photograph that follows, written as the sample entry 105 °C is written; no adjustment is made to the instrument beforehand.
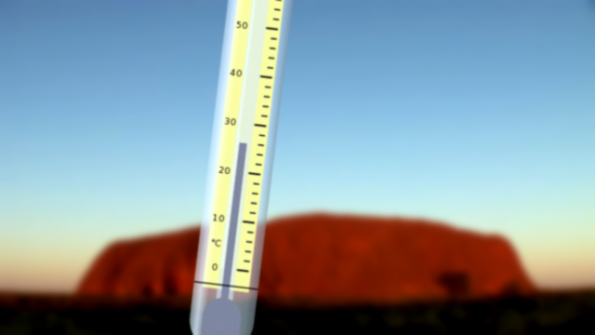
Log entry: 26 °C
